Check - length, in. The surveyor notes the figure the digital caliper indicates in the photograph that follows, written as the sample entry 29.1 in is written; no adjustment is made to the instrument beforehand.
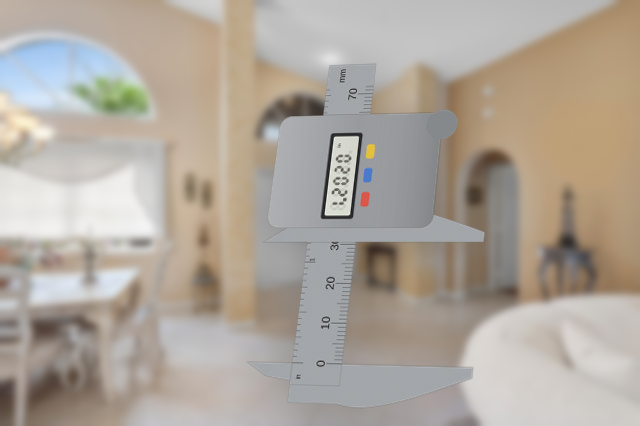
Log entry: 1.2020 in
